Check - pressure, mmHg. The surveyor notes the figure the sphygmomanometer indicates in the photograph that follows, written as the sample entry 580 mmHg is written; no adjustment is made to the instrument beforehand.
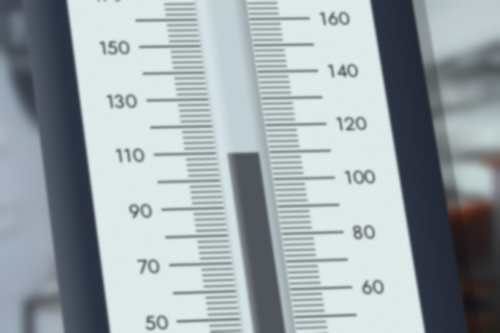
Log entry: 110 mmHg
